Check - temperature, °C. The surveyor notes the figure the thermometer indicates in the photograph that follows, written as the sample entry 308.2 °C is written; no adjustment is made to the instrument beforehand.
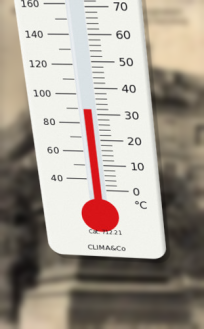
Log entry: 32 °C
